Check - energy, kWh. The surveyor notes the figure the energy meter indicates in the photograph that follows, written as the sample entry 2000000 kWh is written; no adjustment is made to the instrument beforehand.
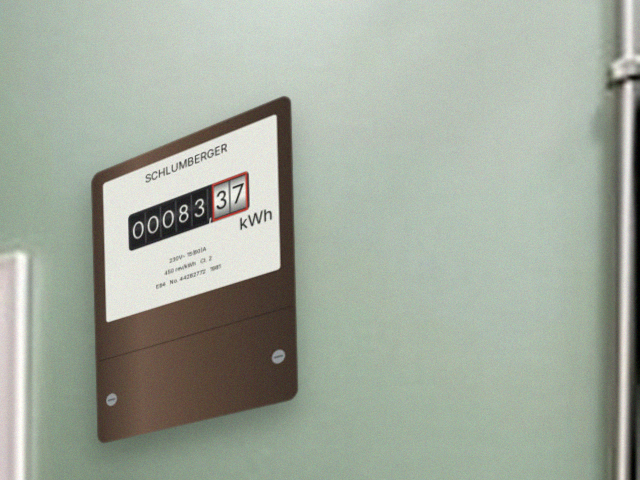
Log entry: 83.37 kWh
